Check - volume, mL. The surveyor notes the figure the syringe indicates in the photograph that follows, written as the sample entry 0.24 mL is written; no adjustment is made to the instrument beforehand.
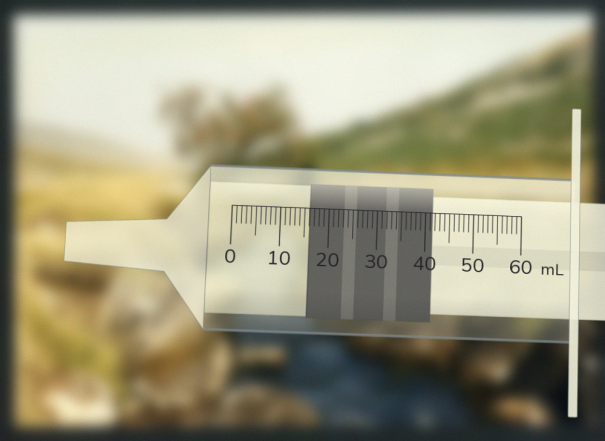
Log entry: 16 mL
